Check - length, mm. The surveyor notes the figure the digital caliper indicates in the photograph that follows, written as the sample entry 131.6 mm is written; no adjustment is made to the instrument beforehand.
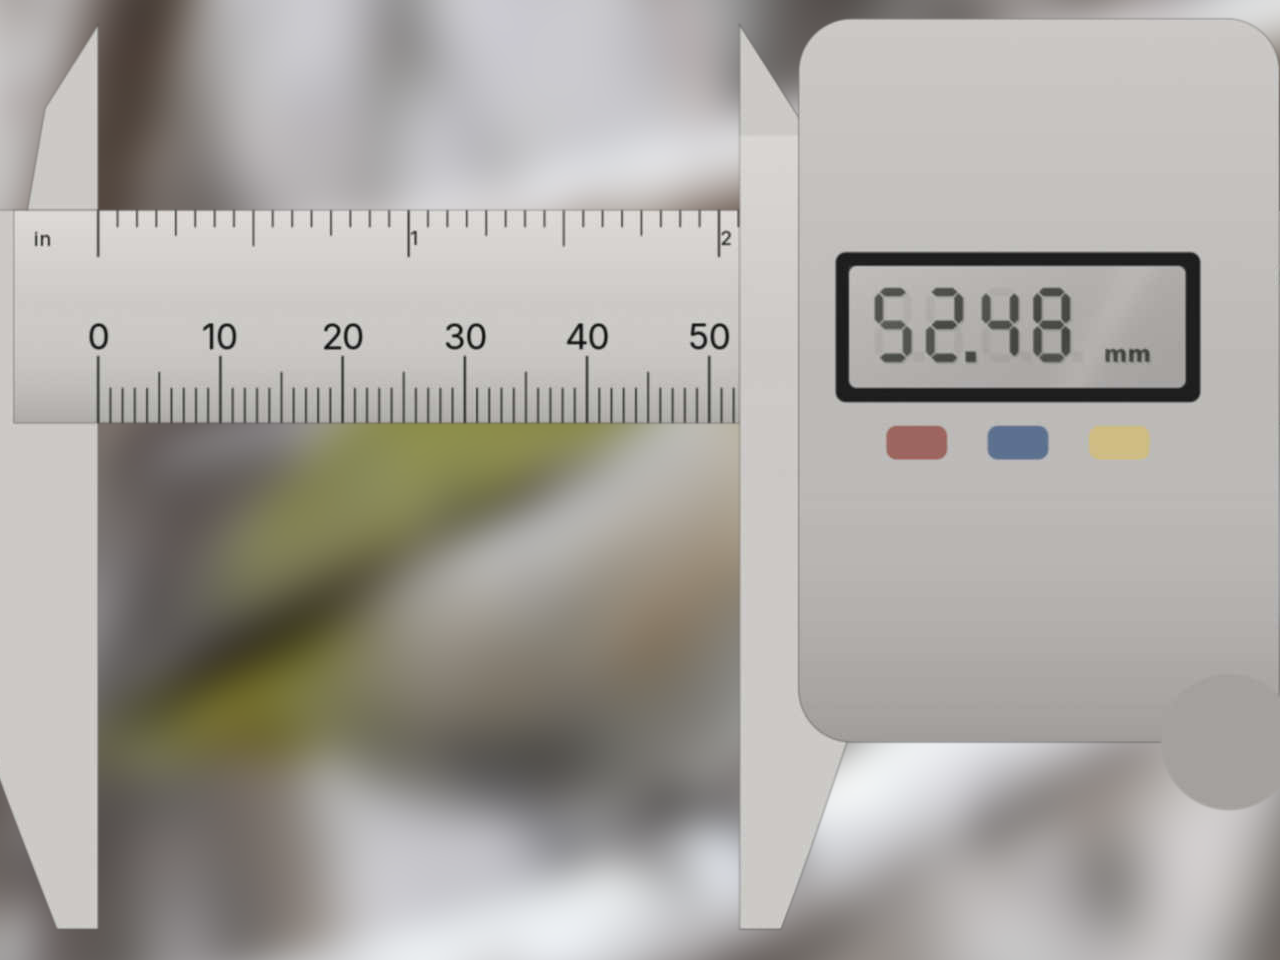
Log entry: 52.48 mm
